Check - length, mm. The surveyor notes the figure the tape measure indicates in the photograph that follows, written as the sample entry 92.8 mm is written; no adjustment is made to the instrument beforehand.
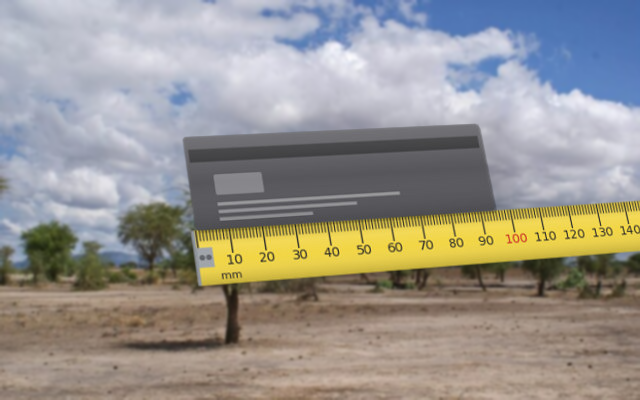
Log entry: 95 mm
